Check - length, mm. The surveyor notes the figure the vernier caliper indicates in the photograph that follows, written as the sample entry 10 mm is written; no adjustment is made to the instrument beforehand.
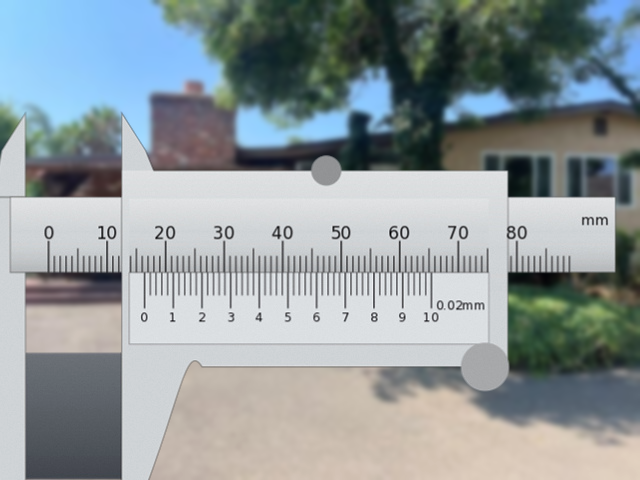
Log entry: 16.4 mm
